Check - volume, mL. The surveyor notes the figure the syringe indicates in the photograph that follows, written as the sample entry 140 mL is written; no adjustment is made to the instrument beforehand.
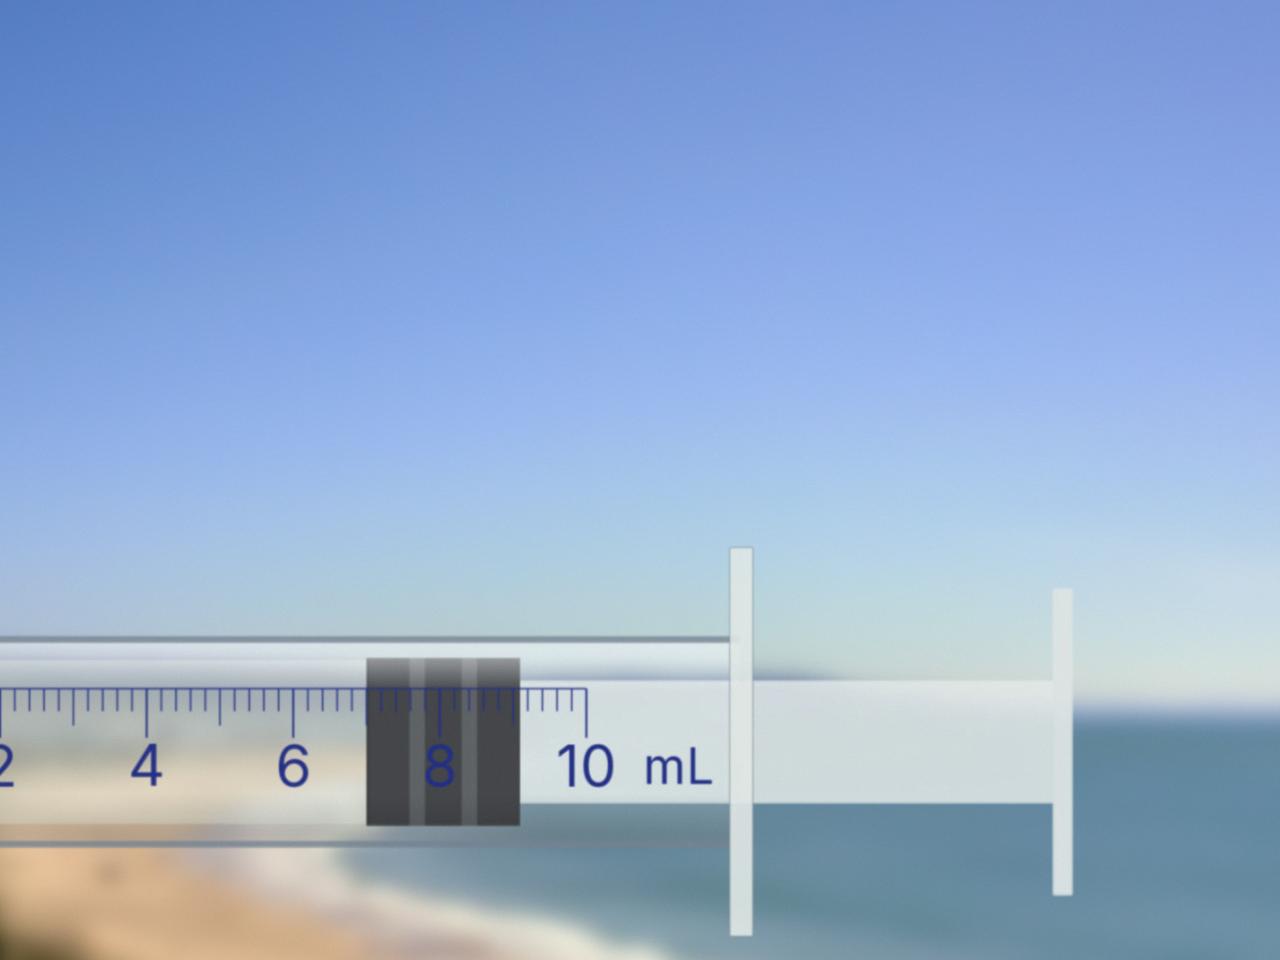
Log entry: 7 mL
